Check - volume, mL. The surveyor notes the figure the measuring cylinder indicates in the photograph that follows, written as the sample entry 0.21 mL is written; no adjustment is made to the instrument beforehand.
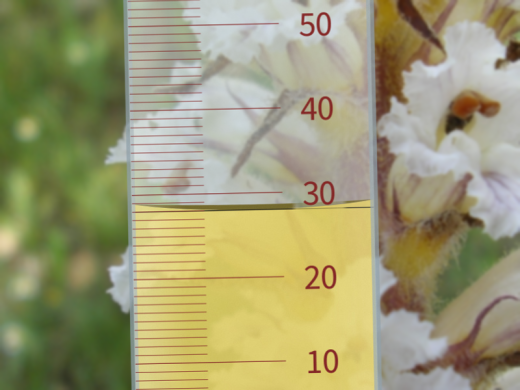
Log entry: 28 mL
